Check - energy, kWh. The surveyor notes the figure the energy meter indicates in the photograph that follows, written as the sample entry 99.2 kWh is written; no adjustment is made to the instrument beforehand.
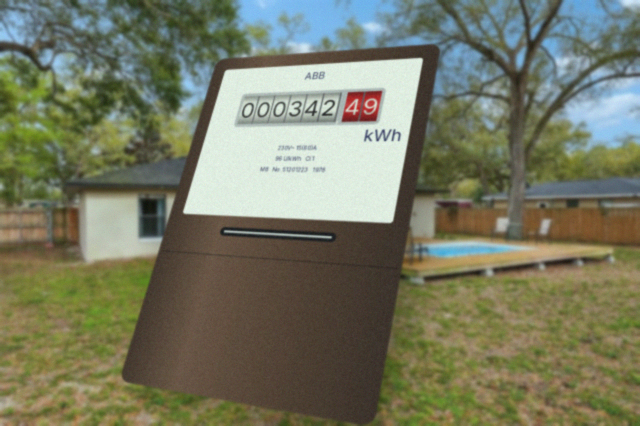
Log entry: 342.49 kWh
